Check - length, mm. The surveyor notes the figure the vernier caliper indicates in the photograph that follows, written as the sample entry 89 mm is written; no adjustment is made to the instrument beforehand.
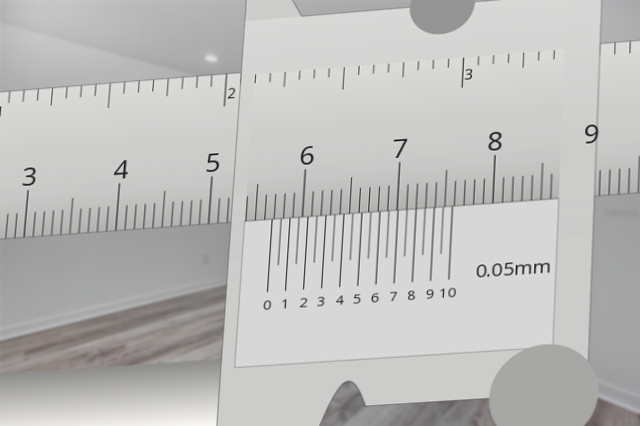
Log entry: 56.8 mm
